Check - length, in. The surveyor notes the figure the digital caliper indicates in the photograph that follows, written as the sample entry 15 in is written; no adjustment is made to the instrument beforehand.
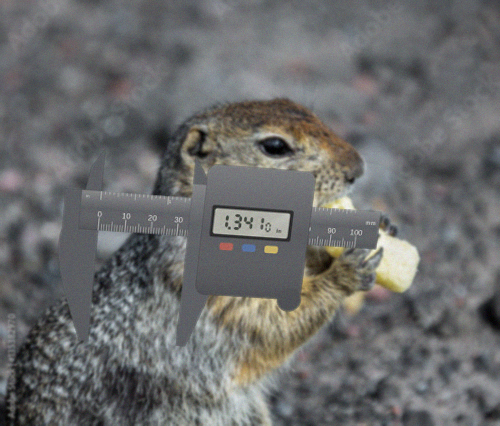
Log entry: 1.3410 in
